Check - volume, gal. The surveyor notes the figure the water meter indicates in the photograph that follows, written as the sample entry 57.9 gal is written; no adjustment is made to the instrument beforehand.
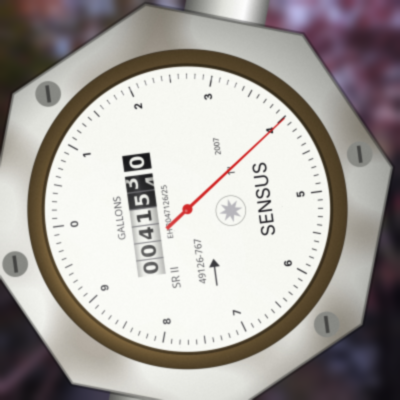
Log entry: 41534.0 gal
